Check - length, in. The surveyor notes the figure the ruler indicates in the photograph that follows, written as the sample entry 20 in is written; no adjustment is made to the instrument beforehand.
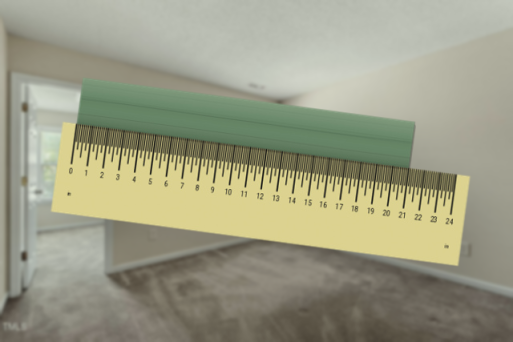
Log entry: 21 in
